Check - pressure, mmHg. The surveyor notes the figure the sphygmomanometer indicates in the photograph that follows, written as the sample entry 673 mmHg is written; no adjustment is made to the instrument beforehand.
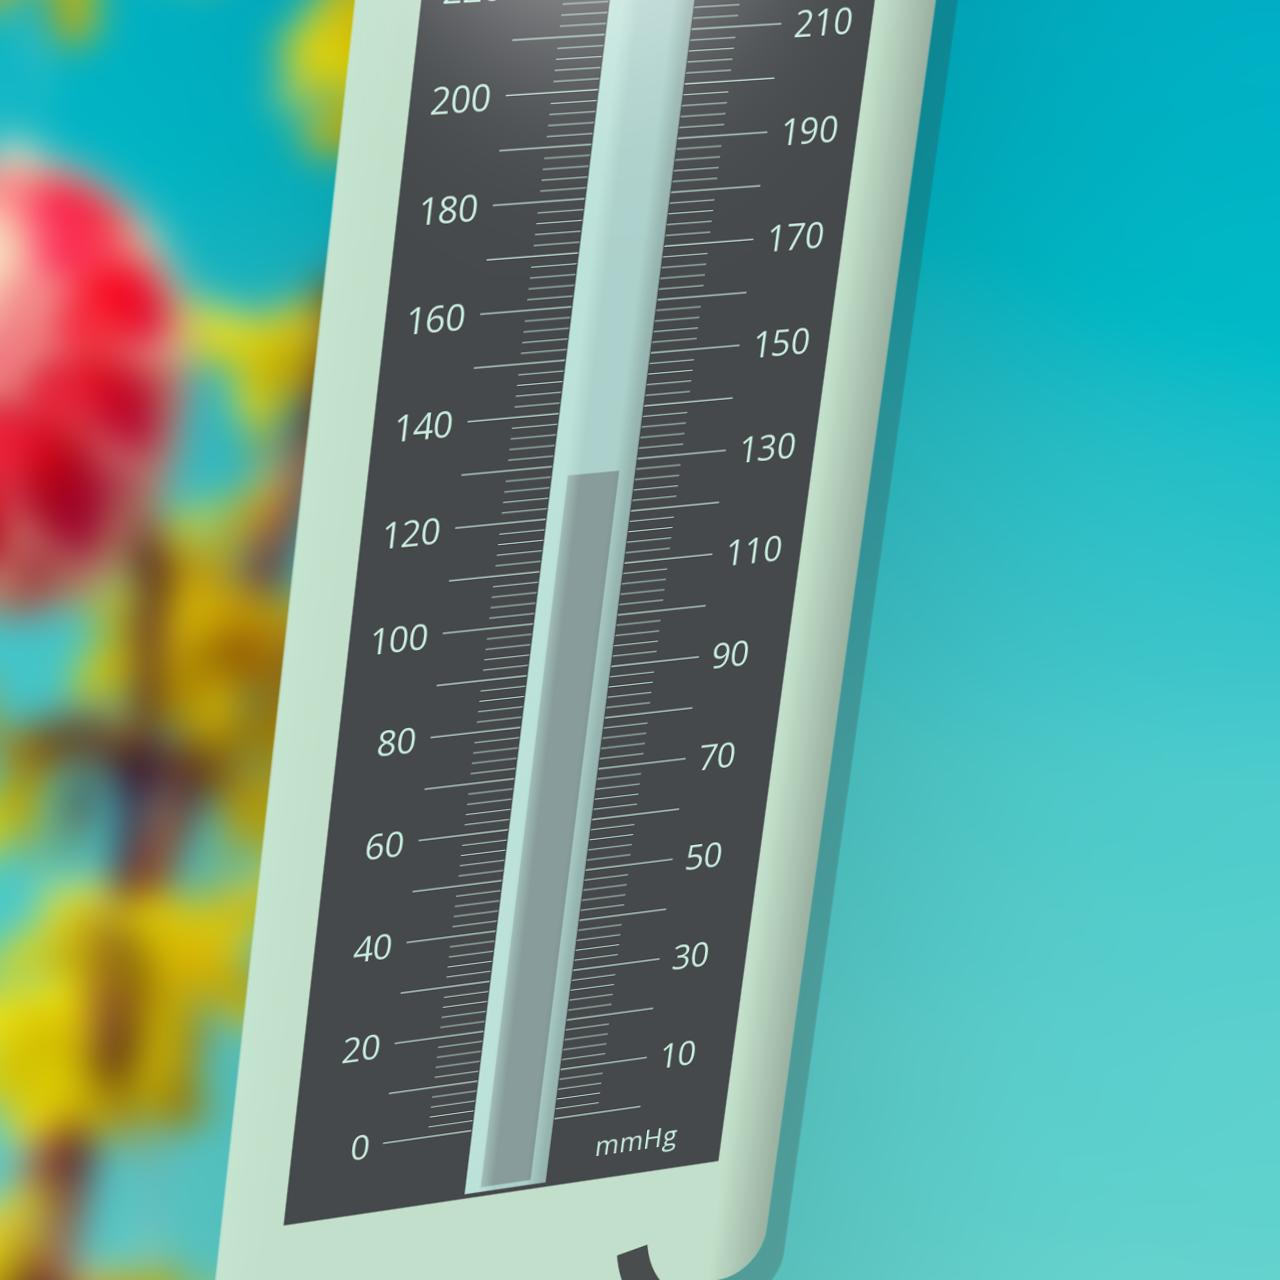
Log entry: 128 mmHg
